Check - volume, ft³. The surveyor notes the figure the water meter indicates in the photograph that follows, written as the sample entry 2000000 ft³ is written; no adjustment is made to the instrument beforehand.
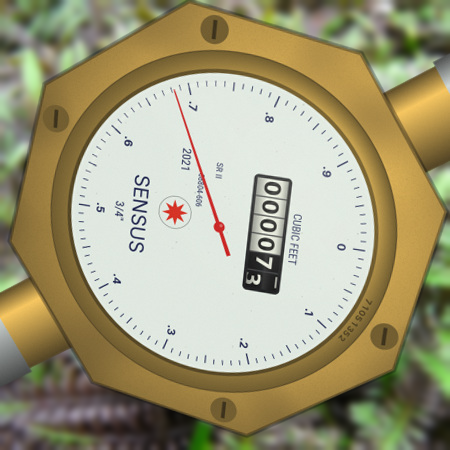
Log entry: 72.68 ft³
